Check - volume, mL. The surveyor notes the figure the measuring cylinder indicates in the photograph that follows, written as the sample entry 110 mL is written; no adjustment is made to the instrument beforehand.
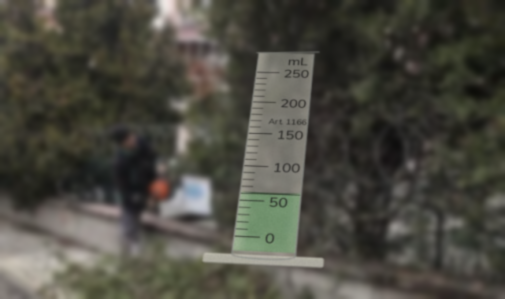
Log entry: 60 mL
